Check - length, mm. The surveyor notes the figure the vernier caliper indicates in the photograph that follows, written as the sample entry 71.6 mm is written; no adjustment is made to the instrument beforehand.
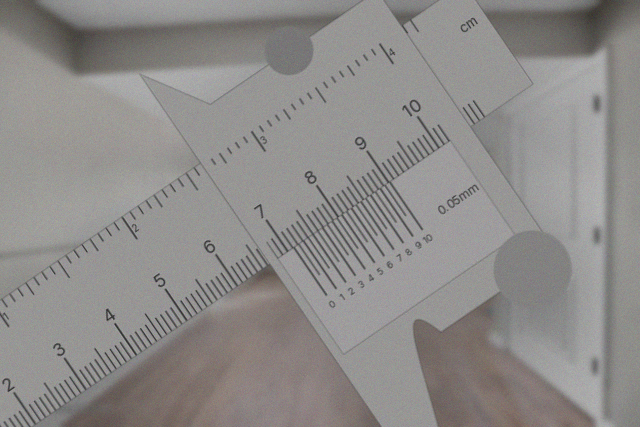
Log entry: 71.2 mm
